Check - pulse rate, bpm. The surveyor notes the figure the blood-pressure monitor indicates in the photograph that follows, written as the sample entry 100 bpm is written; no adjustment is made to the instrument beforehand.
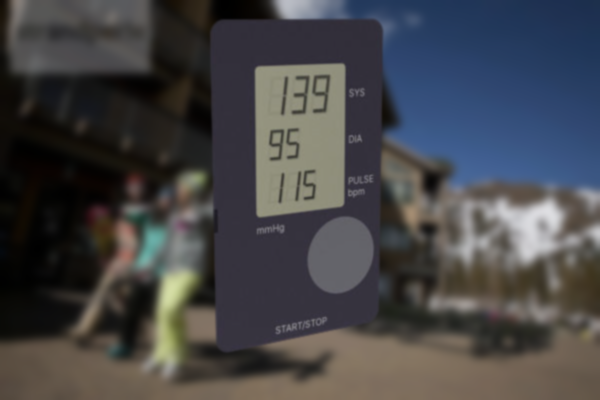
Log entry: 115 bpm
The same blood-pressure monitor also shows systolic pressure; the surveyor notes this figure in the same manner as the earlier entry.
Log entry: 139 mmHg
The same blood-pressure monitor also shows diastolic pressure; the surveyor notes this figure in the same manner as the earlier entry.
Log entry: 95 mmHg
